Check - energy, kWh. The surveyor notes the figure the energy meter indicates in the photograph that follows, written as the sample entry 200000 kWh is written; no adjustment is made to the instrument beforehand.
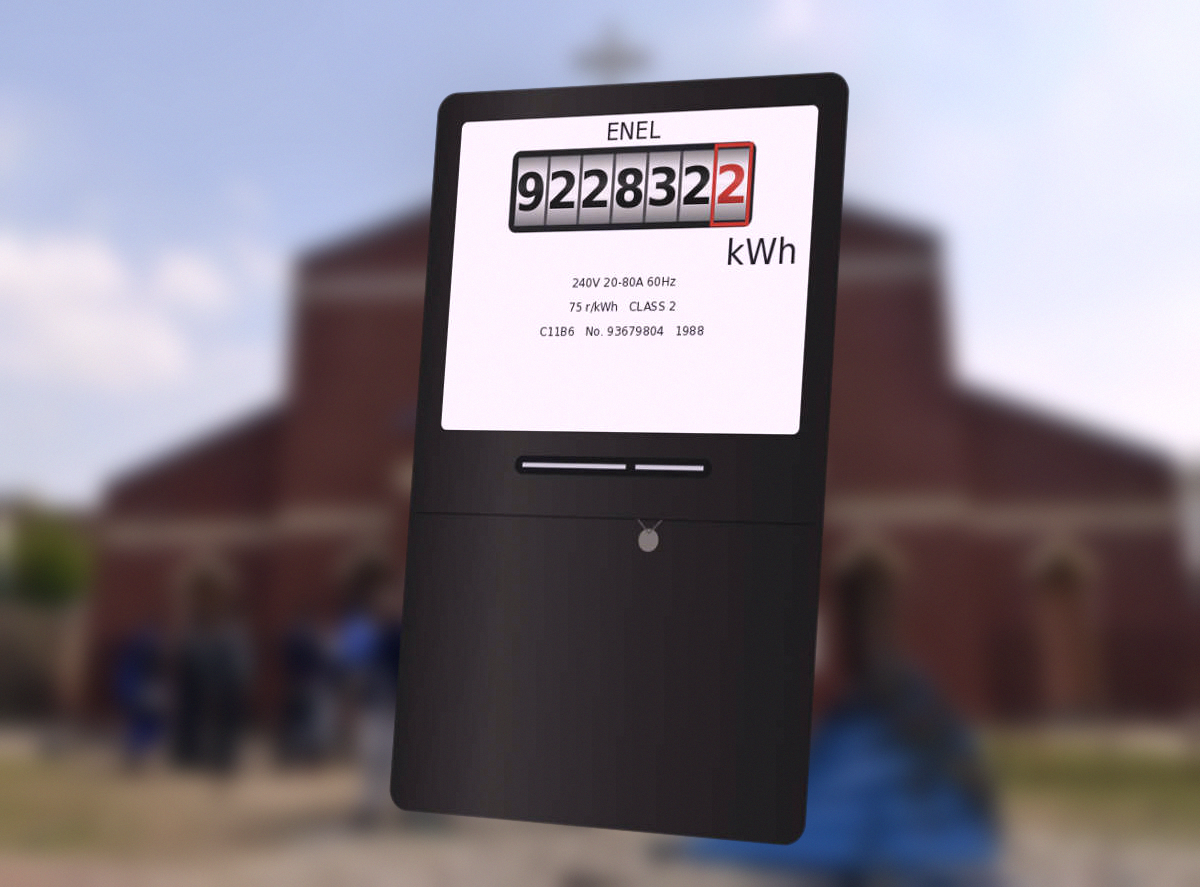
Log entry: 922832.2 kWh
